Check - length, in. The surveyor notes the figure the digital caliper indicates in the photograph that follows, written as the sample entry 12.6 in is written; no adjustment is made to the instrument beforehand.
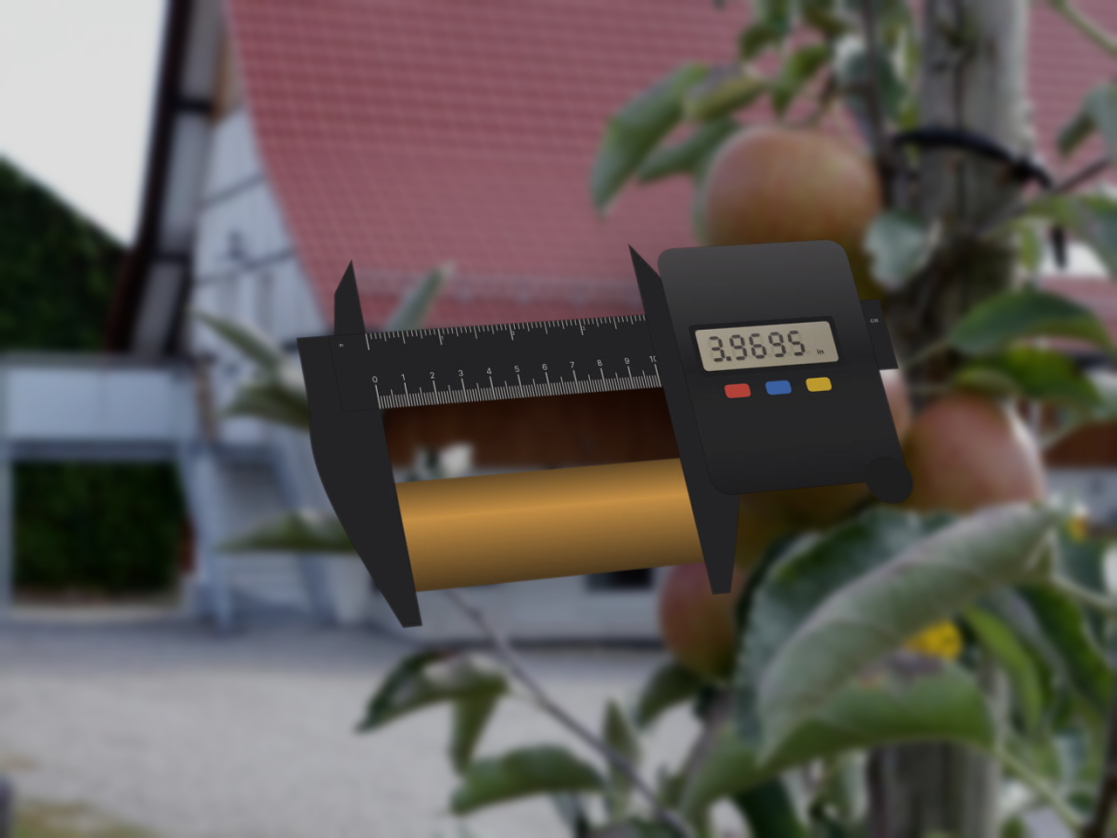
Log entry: 3.9695 in
